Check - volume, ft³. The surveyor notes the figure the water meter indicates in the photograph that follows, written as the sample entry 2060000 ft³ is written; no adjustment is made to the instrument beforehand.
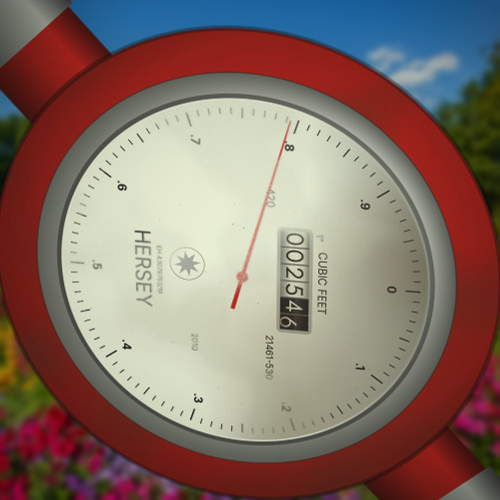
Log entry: 2545.79 ft³
